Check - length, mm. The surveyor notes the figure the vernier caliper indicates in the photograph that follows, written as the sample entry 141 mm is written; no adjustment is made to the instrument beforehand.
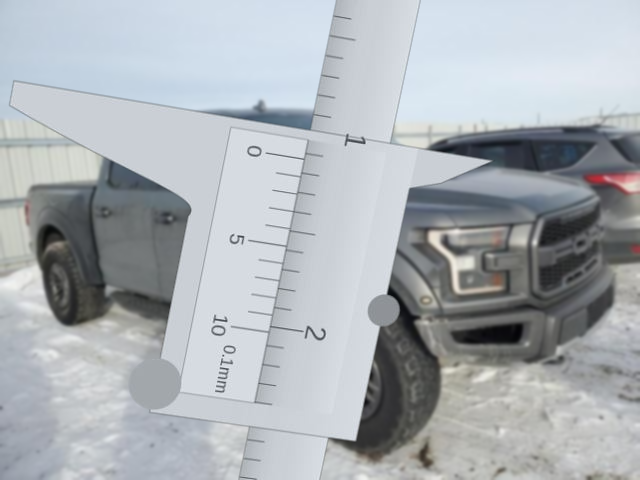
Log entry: 11.3 mm
